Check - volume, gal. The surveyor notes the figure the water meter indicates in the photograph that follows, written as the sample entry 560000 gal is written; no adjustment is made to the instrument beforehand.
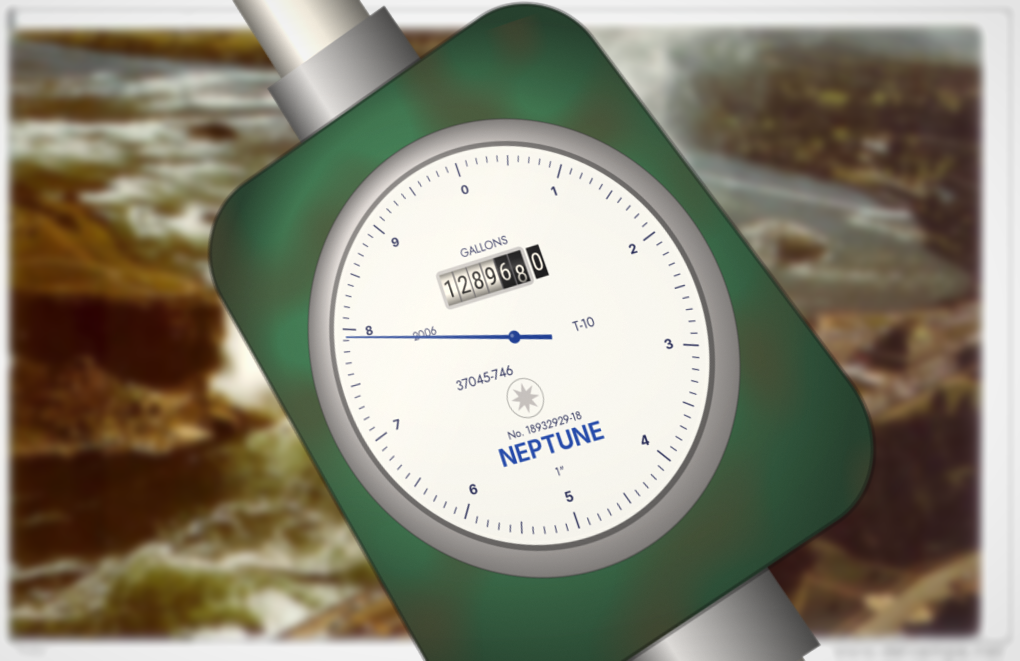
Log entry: 1289677.9 gal
